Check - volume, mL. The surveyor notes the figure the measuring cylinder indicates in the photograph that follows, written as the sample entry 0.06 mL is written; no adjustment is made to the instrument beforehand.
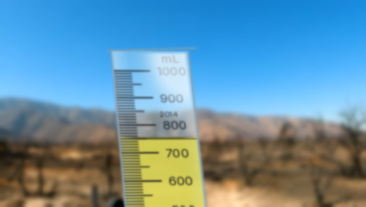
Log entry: 750 mL
